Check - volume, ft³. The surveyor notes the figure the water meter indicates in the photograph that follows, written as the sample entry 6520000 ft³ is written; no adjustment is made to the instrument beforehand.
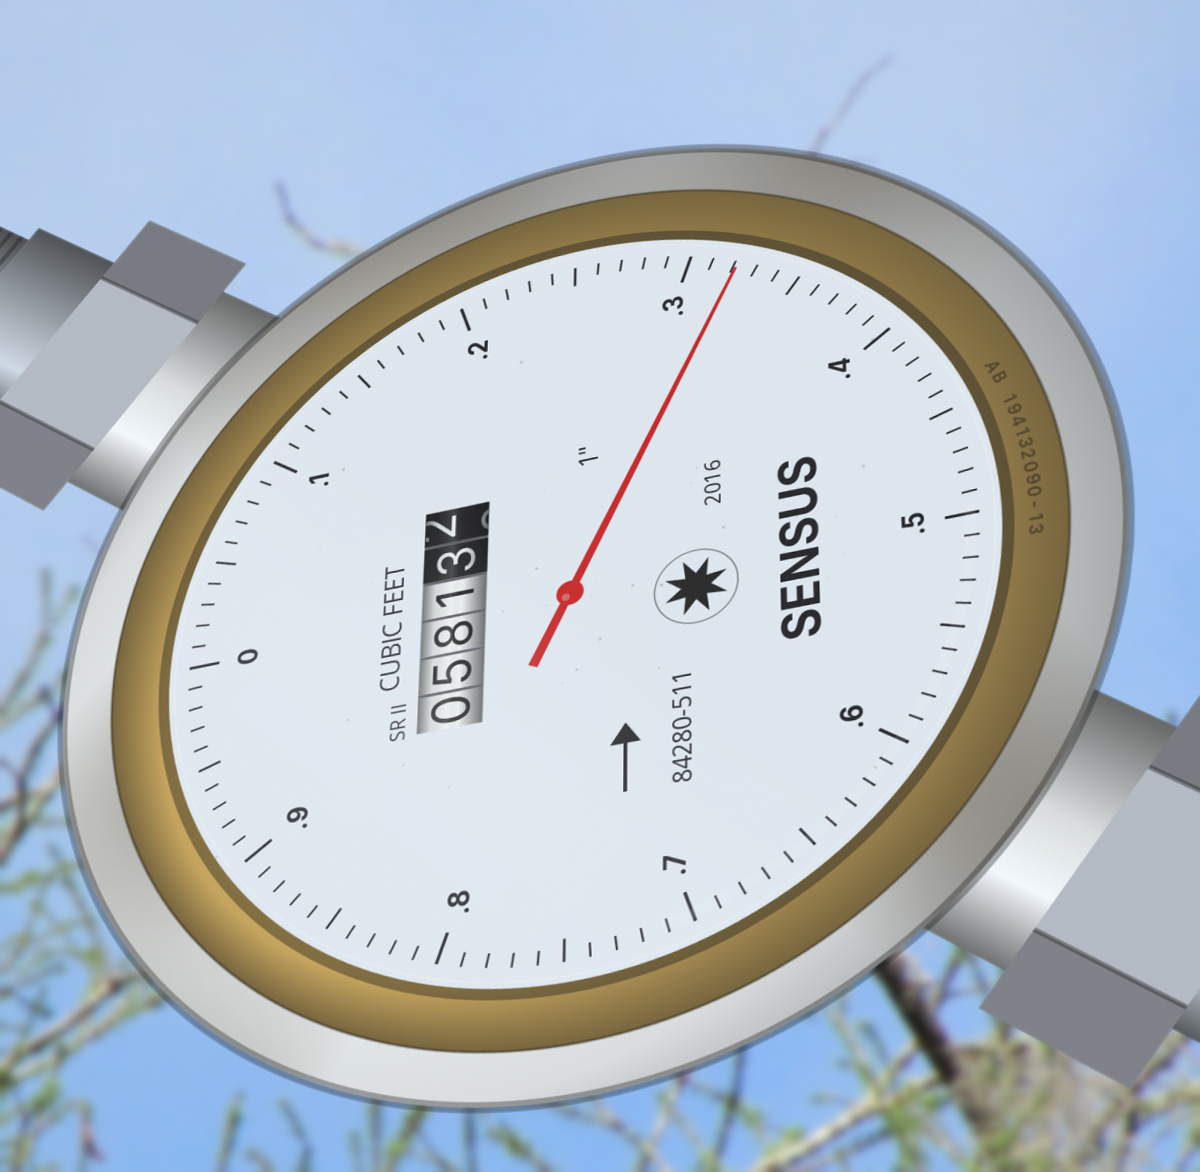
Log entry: 58132.32 ft³
